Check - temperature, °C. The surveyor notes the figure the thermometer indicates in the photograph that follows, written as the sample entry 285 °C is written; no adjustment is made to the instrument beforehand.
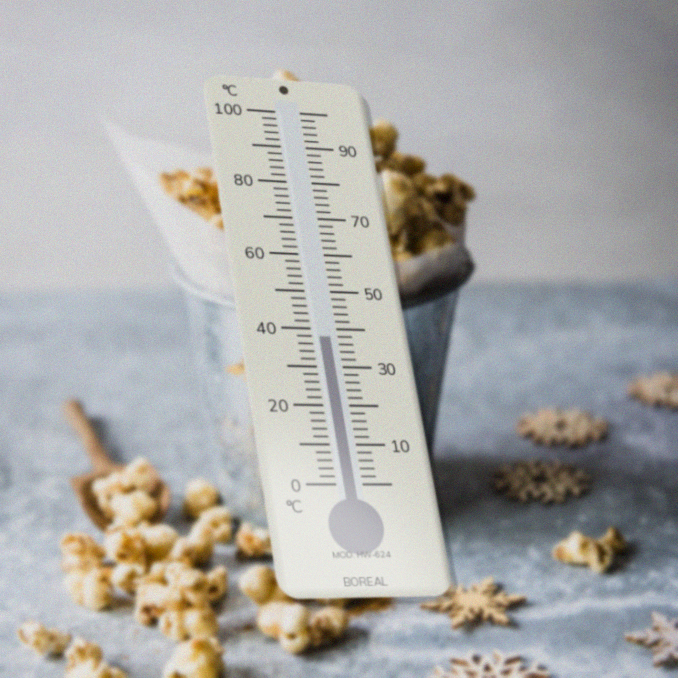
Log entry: 38 °C
